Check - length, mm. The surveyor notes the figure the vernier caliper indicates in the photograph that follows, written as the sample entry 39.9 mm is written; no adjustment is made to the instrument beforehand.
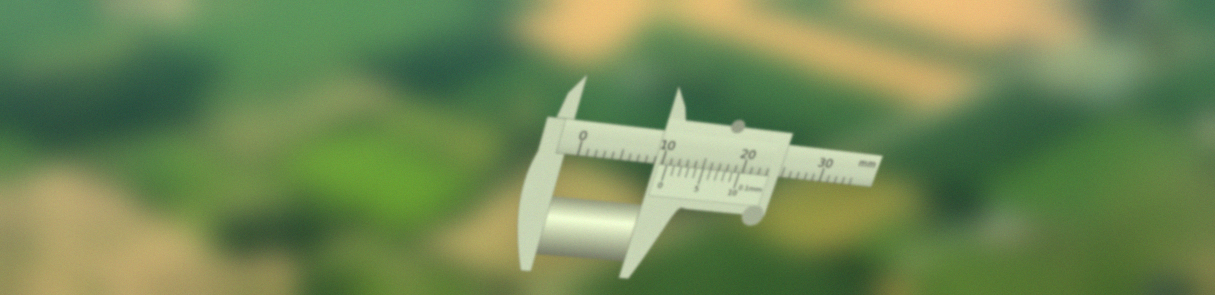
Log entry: 10.6 mm
